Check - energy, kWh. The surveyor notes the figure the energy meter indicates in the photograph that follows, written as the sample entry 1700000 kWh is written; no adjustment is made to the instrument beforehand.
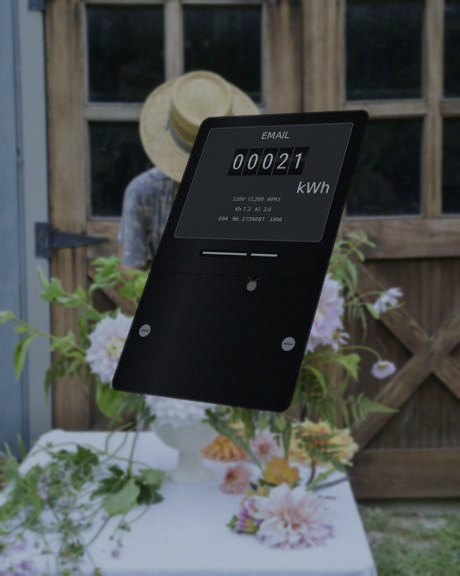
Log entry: 21 kWh
